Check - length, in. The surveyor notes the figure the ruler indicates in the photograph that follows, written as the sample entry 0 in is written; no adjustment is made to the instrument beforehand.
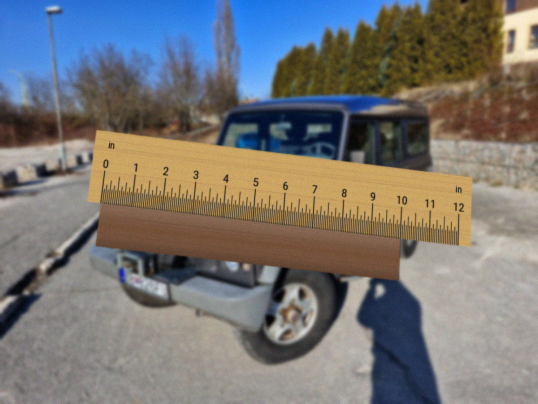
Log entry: 10 in
